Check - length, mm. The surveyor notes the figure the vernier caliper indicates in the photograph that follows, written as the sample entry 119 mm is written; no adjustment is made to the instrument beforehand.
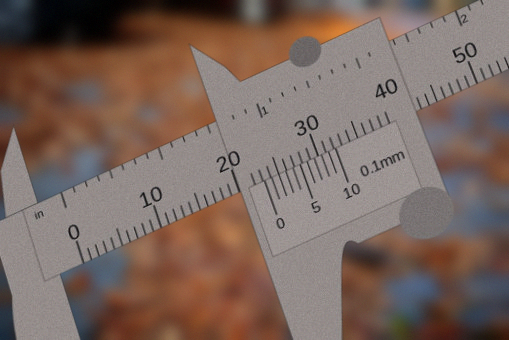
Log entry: 23.2 mm
